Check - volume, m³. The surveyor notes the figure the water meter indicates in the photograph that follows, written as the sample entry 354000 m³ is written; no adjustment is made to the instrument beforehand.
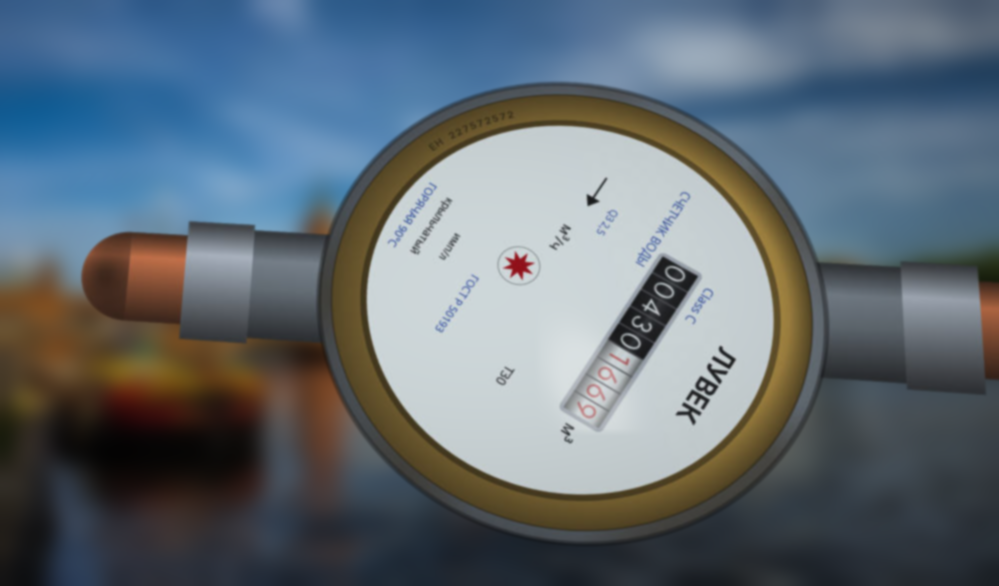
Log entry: 430.1669 m³
